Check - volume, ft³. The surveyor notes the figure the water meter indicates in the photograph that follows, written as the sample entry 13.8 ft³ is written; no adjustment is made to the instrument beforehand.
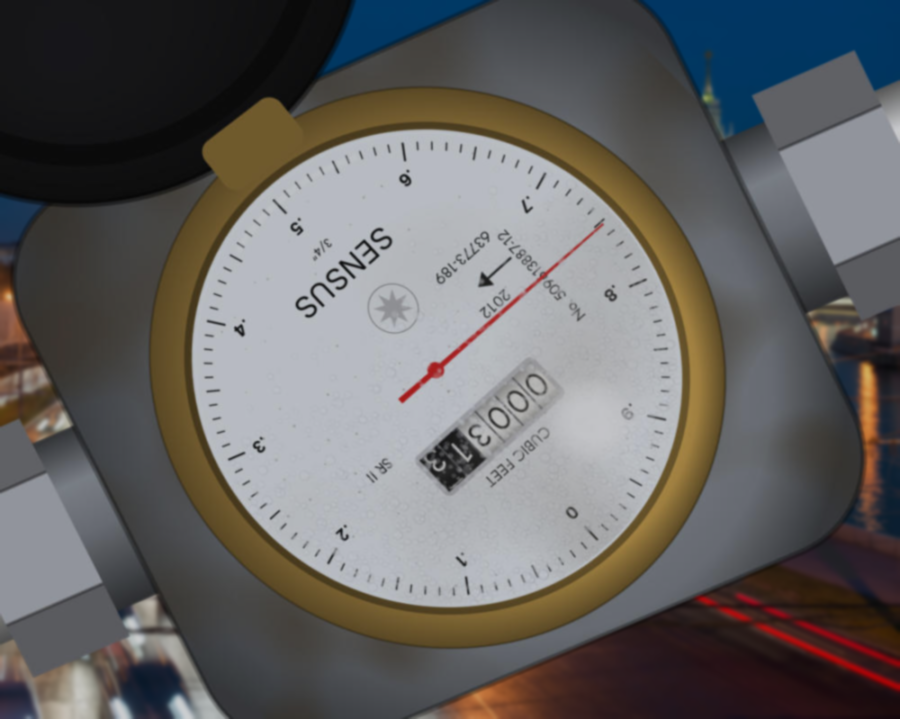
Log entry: 312.75 ft³
